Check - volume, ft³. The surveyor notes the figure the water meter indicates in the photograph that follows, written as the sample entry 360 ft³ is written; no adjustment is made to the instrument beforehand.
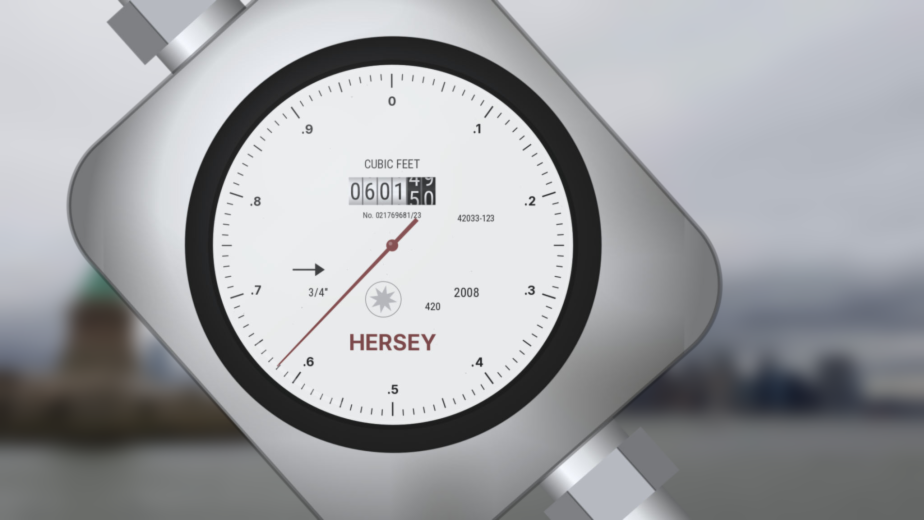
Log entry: 60149.62 ft³
